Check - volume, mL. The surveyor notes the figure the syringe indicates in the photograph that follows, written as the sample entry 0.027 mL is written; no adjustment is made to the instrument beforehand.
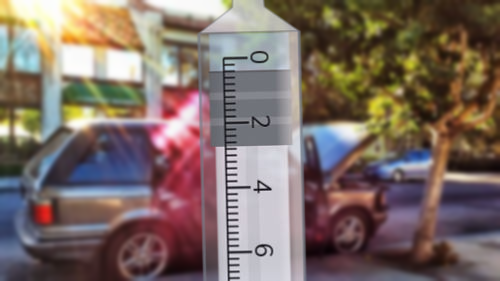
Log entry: 0.4 mL
